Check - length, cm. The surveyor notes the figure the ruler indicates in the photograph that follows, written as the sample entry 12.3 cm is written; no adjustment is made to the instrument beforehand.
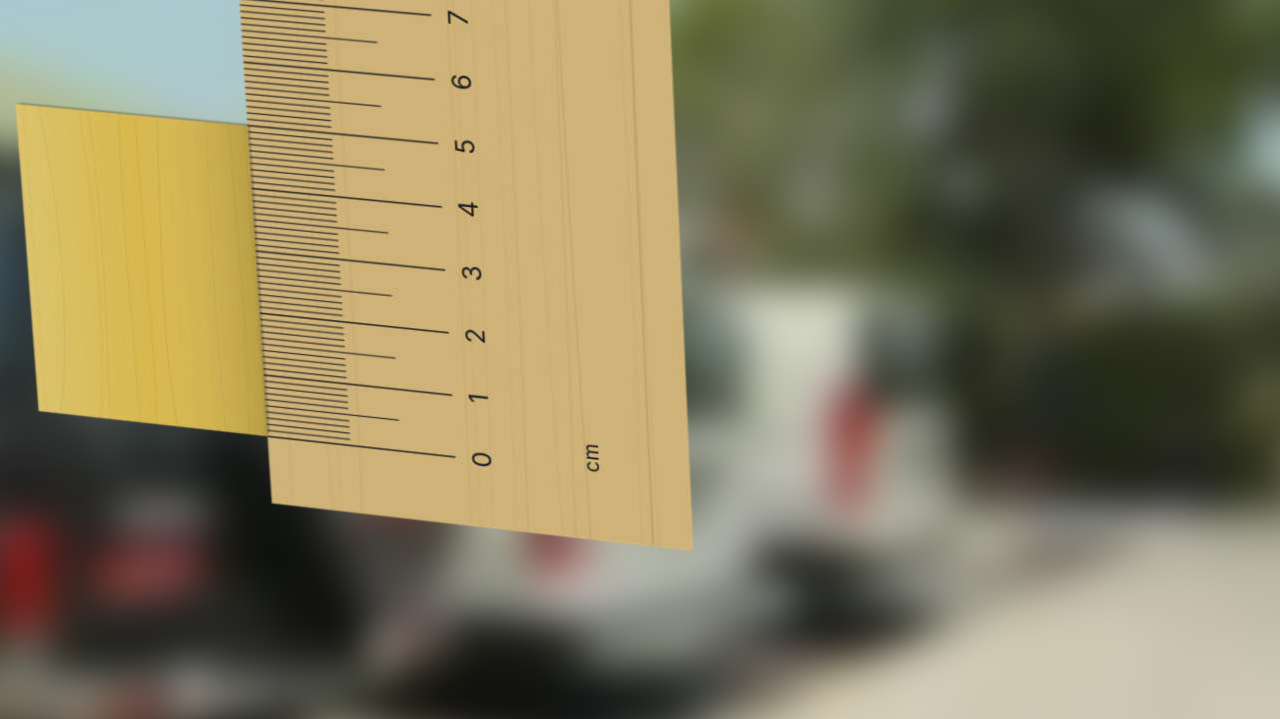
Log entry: 5 cm
